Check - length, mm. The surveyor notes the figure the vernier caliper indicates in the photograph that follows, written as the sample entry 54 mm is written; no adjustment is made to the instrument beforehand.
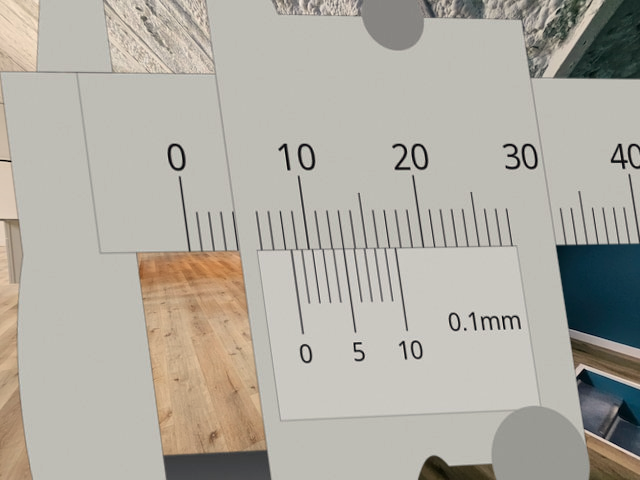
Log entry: 8.5 mm
